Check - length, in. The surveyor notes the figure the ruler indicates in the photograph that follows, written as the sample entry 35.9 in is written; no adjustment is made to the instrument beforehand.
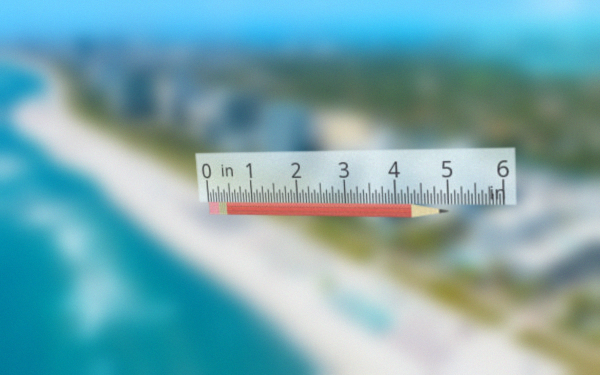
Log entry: 5 in
